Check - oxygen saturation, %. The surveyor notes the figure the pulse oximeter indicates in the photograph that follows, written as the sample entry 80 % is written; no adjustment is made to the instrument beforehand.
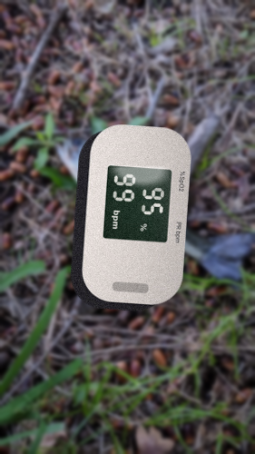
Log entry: 95 %
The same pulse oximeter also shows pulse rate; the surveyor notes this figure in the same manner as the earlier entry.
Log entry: 99 bpm
